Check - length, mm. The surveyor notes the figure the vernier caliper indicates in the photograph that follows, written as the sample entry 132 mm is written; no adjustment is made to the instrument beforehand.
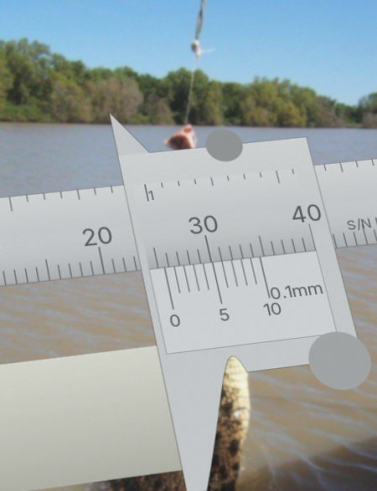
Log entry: 25.6 mm
